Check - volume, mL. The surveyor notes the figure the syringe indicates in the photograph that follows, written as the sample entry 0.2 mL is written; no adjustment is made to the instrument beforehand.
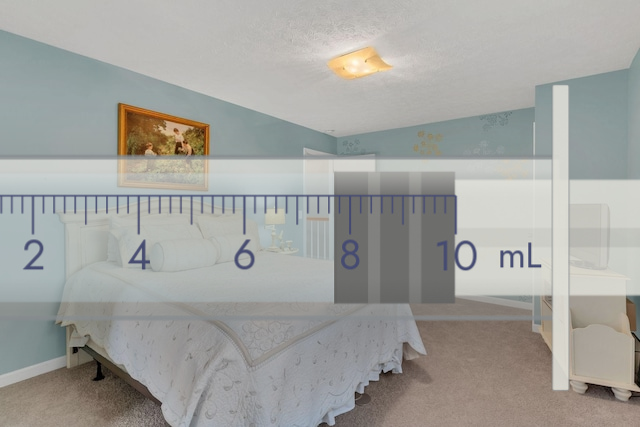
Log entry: 7.7 mL
